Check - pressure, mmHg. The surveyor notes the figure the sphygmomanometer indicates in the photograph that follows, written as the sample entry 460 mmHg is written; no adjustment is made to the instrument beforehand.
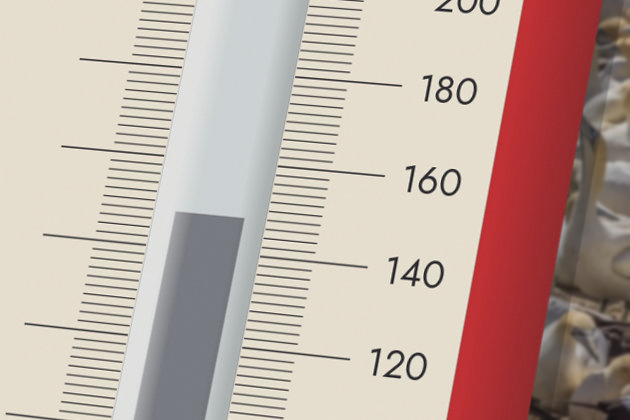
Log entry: 148 mmHg
